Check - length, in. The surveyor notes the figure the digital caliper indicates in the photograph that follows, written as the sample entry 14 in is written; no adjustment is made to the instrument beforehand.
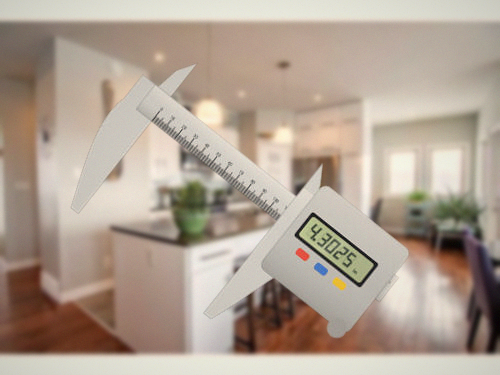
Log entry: 4.3025 in
